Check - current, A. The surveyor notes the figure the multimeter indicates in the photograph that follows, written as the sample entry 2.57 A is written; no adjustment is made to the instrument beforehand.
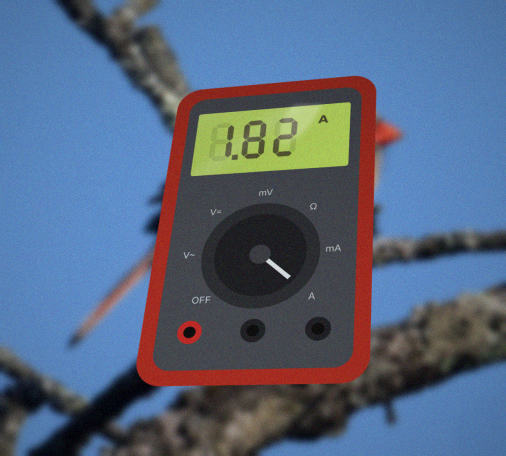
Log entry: 1.82 A
